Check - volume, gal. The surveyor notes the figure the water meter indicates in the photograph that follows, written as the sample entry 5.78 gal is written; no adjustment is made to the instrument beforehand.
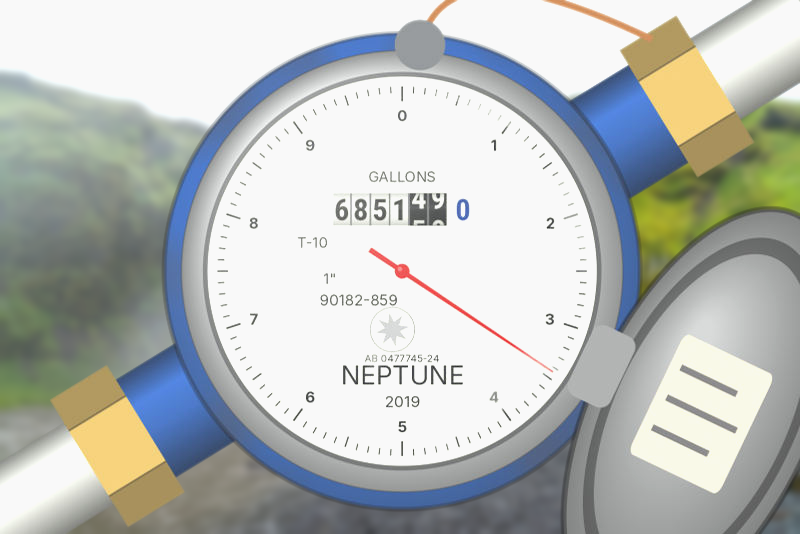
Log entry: 6851493.4 gal
